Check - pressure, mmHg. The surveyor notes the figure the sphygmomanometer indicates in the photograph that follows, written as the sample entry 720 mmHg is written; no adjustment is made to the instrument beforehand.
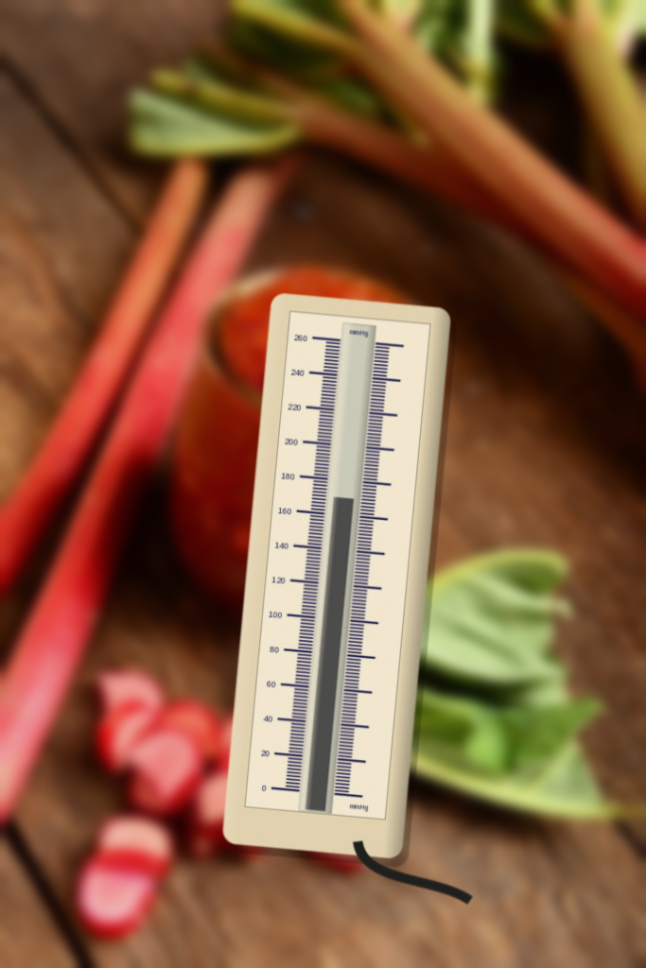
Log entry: 170 mmHg
